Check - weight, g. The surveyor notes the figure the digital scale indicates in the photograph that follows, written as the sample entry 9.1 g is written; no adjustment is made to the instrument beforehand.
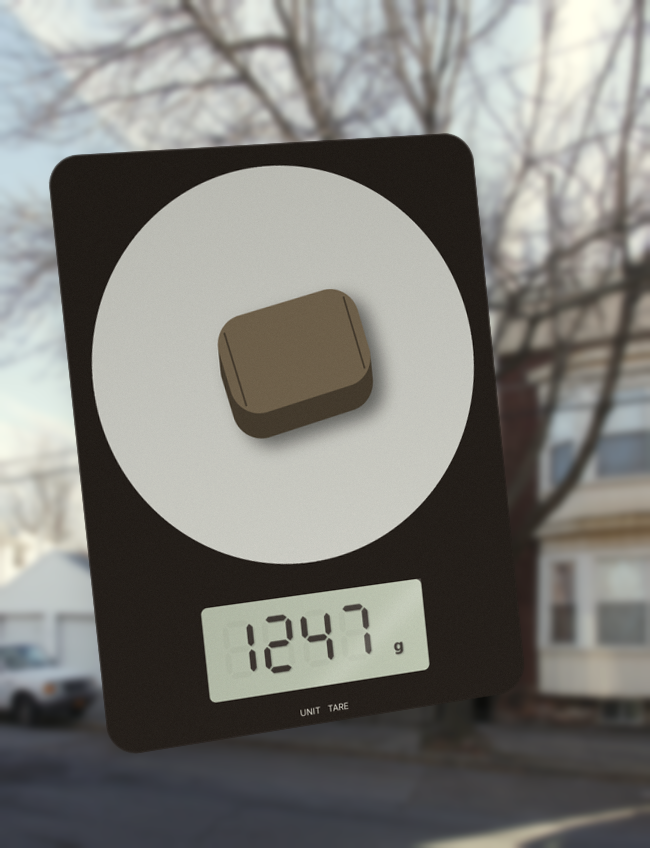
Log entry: 1247 g
